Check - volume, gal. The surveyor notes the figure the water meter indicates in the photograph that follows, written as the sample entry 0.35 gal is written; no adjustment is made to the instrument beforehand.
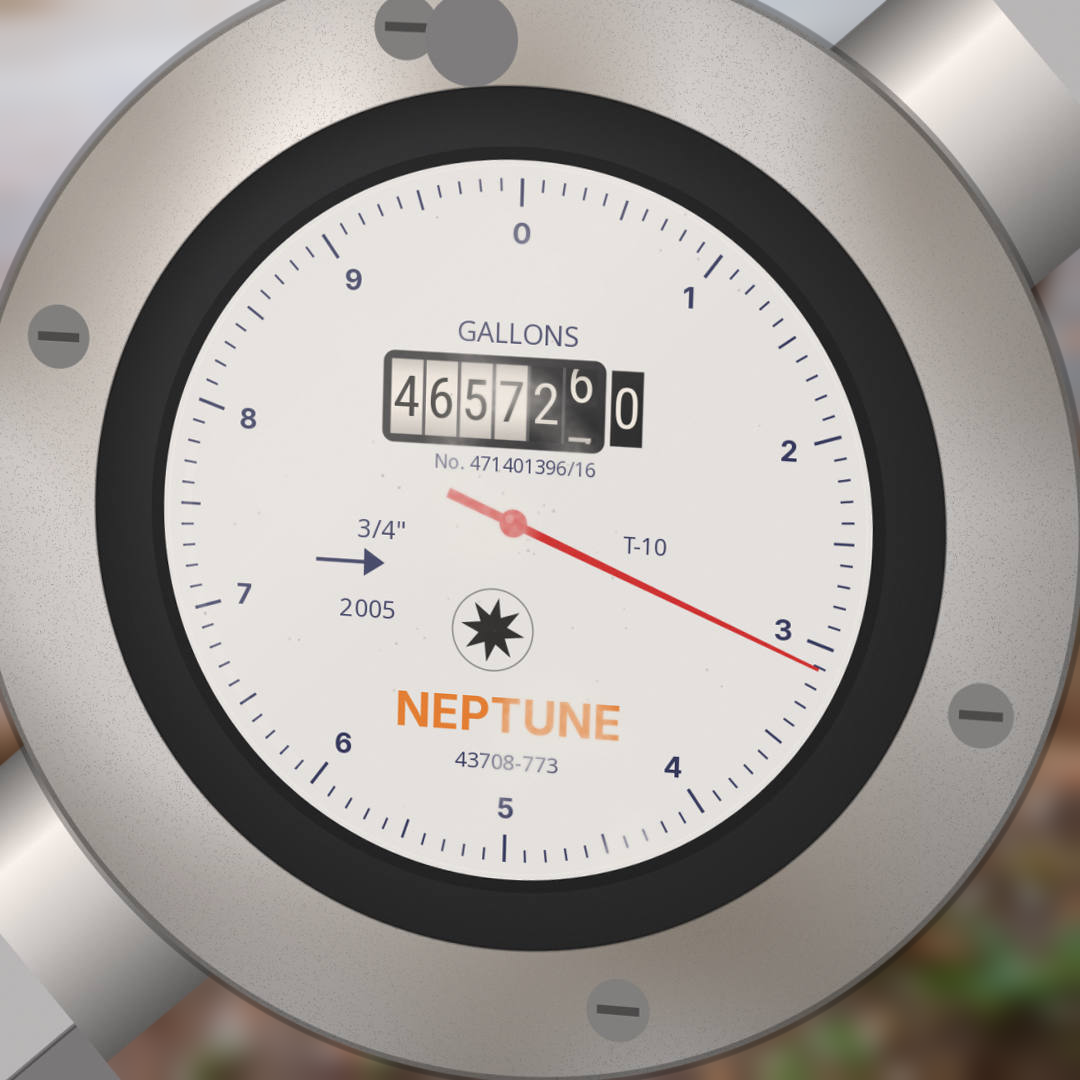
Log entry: 4657263.1 gal
